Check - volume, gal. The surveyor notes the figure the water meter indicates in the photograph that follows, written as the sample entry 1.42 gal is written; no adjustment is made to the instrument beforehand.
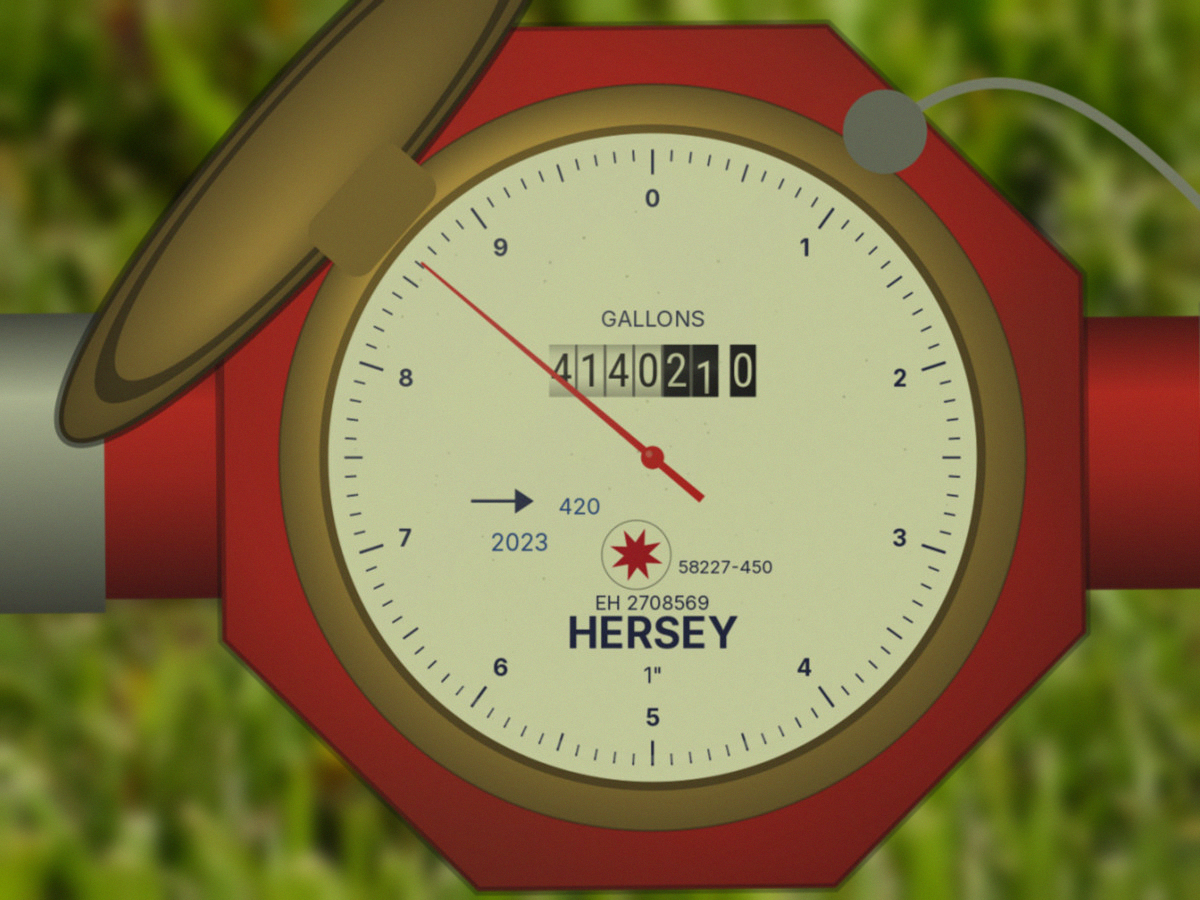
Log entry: 4140208.6 gal
